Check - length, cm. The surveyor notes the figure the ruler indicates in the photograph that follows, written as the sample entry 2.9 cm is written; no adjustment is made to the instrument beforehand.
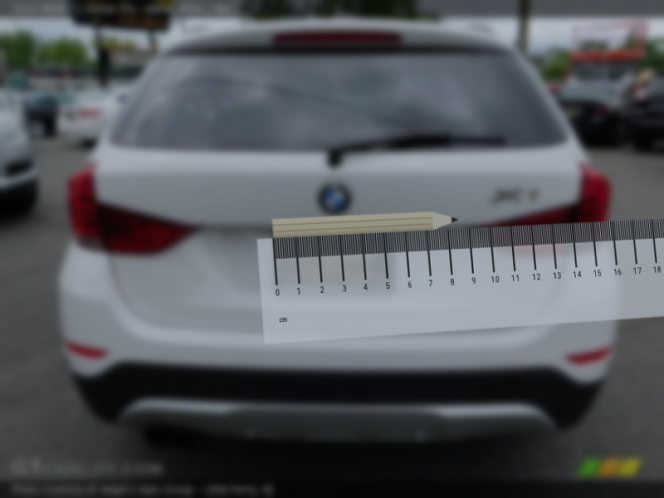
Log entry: 8.5 cm
